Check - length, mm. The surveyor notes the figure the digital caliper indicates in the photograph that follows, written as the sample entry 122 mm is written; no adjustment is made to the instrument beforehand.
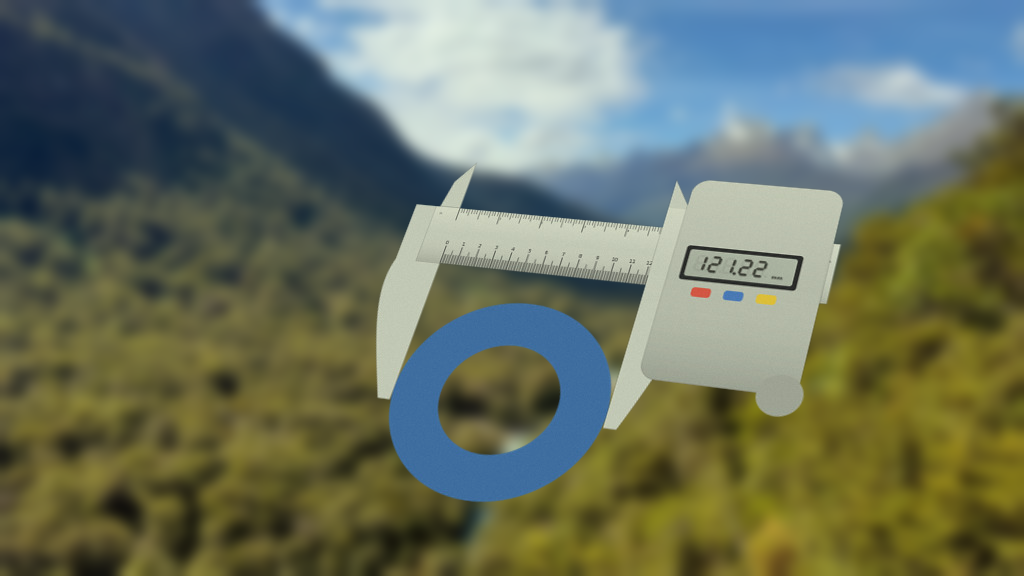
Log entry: 121.22 mm
